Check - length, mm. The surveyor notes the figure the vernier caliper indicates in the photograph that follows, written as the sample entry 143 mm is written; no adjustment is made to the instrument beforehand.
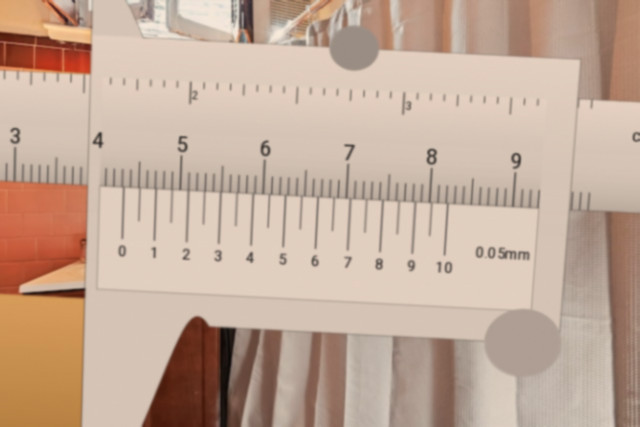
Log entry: 43.2 mm
